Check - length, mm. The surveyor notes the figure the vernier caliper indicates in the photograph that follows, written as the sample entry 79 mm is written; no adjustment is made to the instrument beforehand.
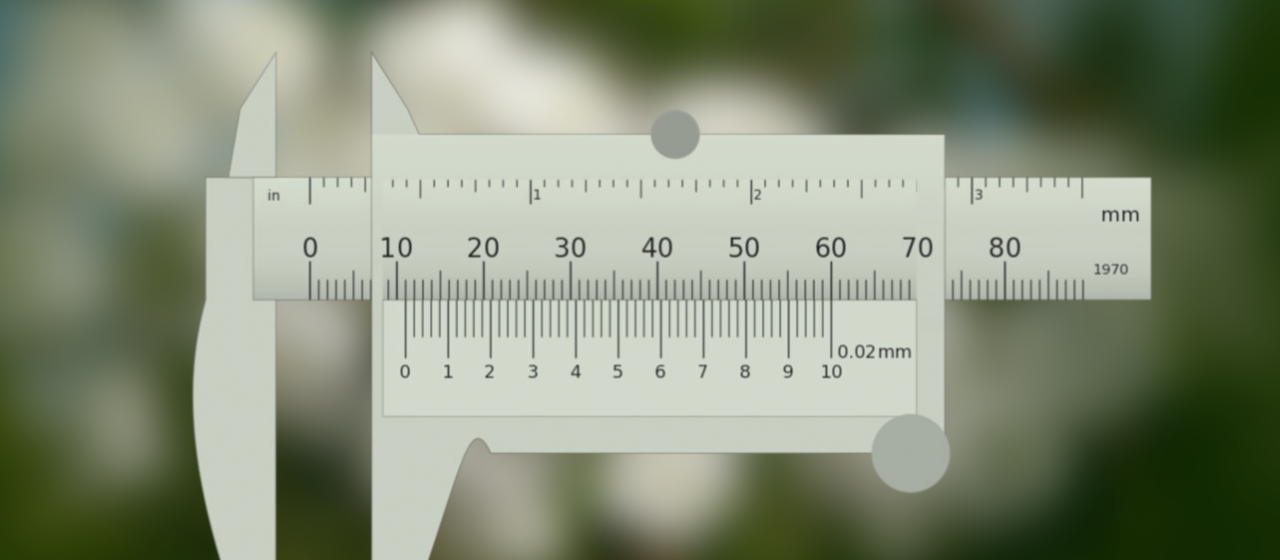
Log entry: 11.0 mm
